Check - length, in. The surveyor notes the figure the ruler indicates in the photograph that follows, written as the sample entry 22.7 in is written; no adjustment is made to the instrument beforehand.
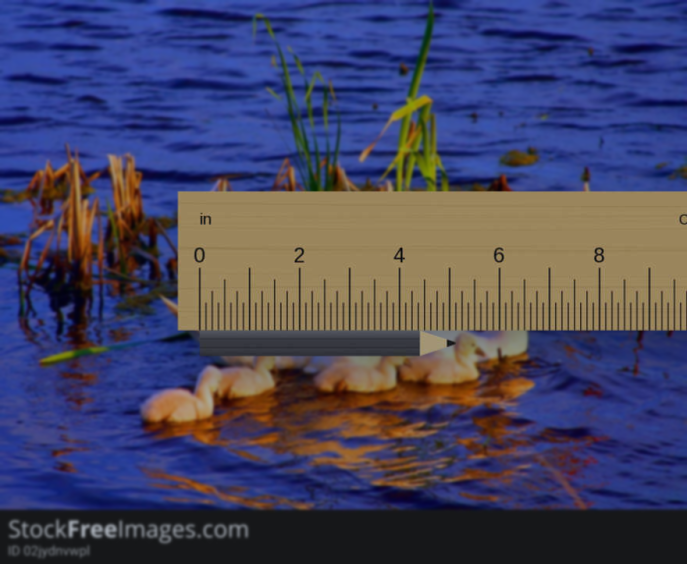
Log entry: 5.125 in
